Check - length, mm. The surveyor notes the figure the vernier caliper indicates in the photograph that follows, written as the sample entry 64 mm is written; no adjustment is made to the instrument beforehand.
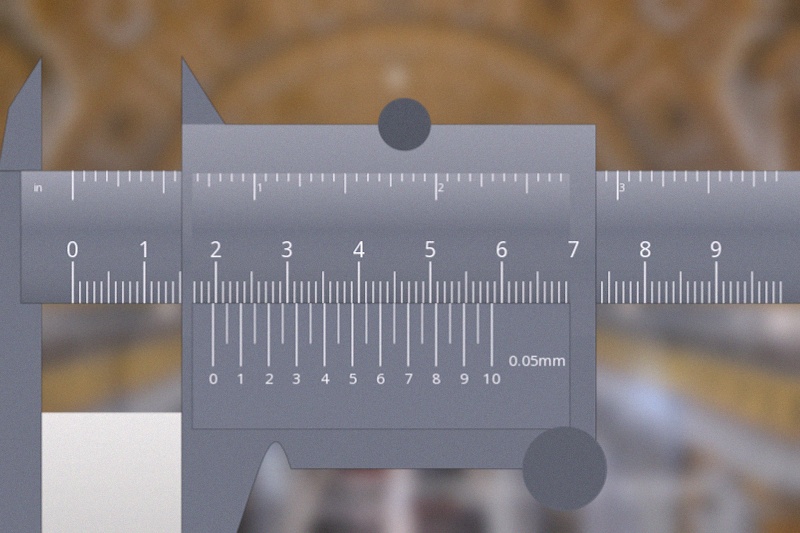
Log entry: 19.6 mm
